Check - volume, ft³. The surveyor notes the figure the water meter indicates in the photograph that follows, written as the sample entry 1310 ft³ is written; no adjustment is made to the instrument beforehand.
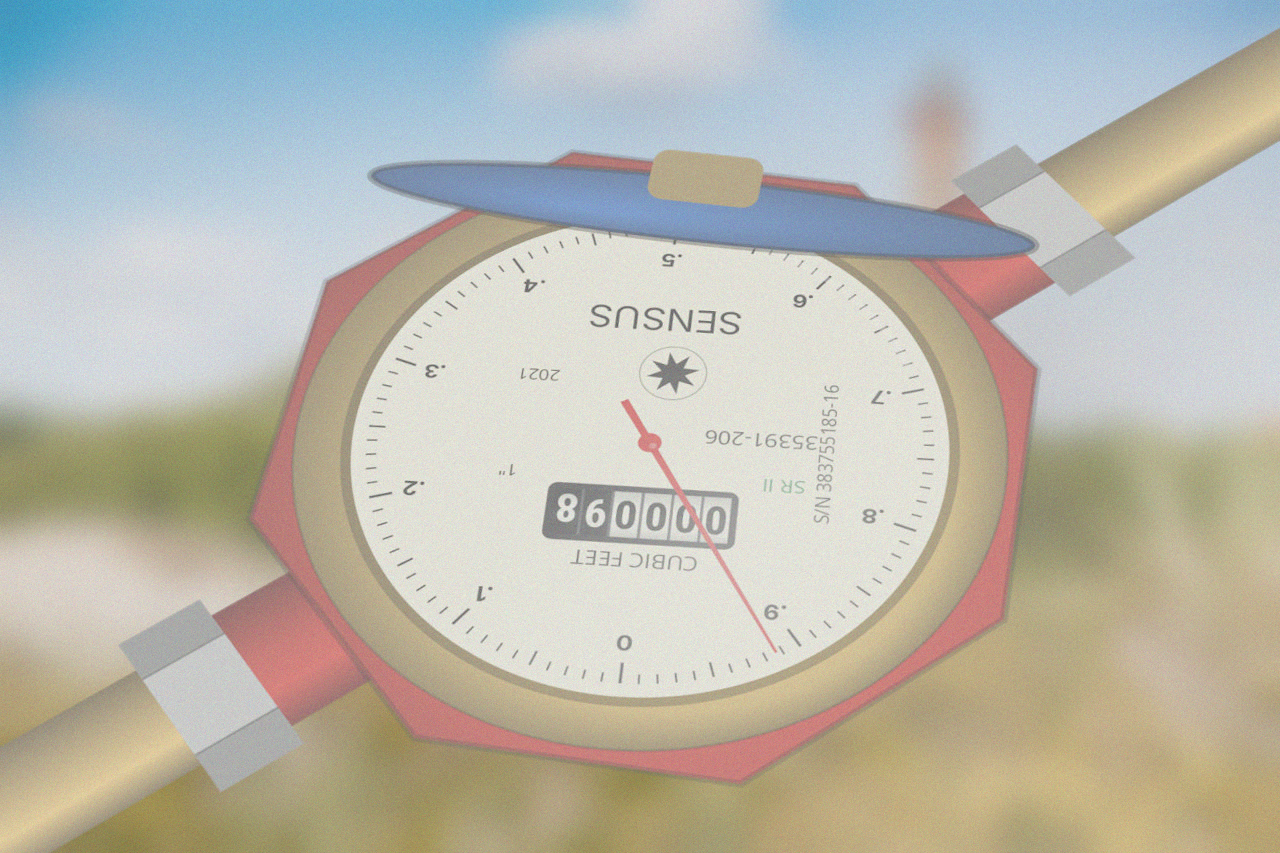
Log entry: 97.91 ft³
